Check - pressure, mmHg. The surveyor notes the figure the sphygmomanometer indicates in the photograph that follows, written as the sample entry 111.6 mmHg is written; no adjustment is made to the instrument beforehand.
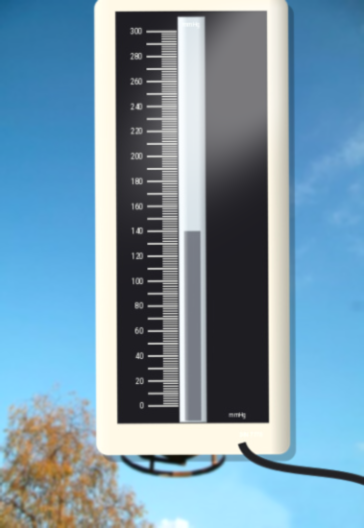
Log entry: 140 mmHg
